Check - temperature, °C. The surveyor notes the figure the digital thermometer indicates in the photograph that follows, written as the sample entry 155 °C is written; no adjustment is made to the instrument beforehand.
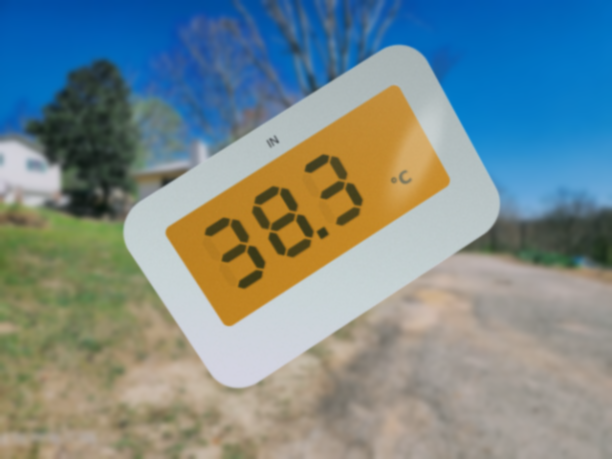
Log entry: 38.3 °C
